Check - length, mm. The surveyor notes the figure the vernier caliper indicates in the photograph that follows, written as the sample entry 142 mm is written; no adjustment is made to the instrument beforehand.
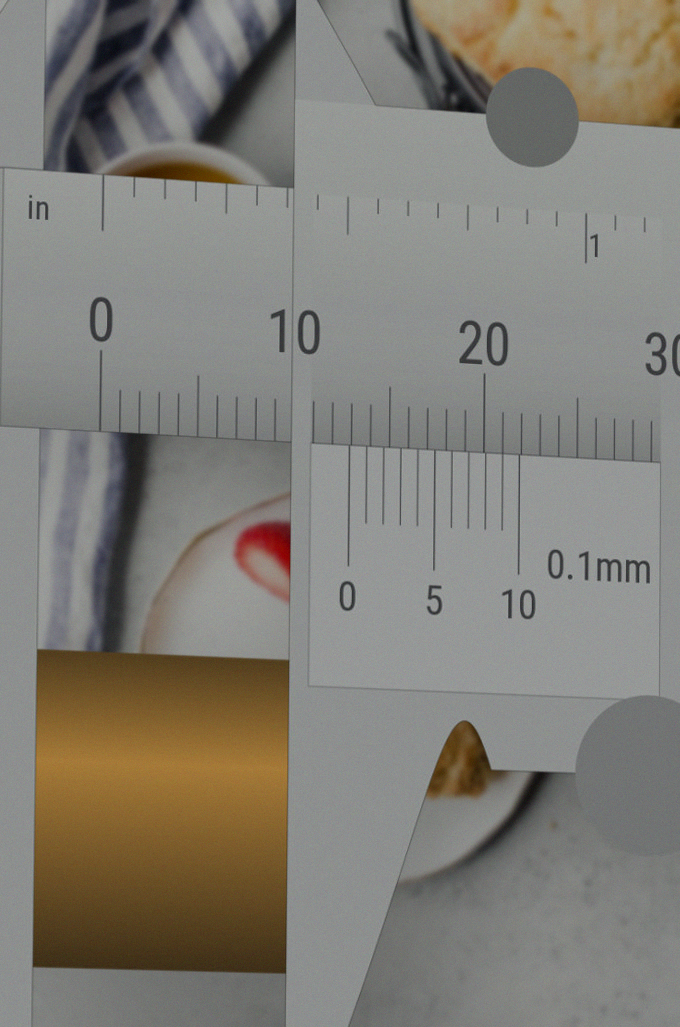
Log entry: 12.9 mm
